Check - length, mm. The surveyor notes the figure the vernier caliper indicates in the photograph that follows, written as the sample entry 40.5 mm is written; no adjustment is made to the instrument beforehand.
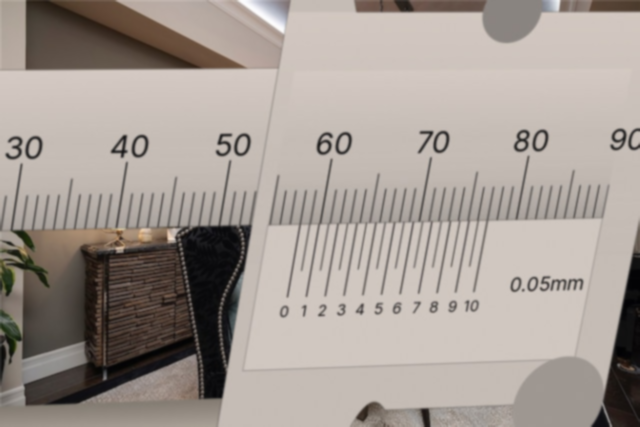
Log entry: 58.0 mm
